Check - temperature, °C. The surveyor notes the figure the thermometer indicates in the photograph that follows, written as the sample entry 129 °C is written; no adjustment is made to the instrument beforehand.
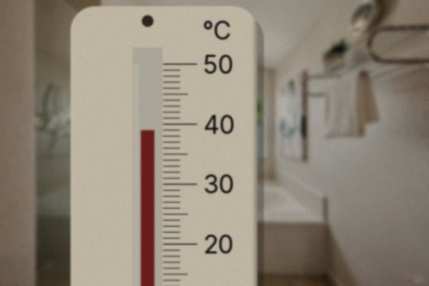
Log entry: 39 °C
